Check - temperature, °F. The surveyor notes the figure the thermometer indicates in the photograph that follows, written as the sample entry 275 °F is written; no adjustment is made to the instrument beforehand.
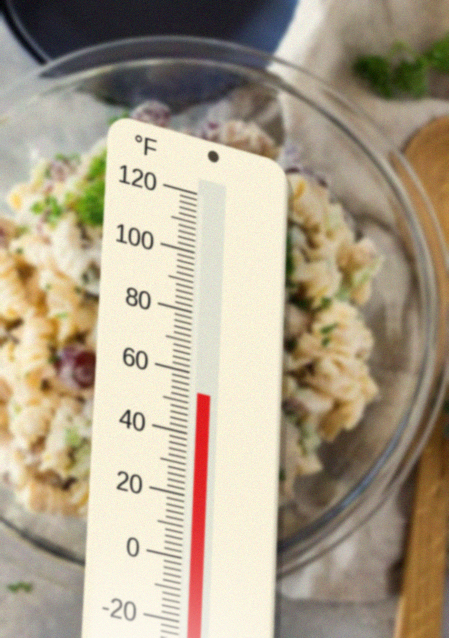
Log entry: 54 °F
